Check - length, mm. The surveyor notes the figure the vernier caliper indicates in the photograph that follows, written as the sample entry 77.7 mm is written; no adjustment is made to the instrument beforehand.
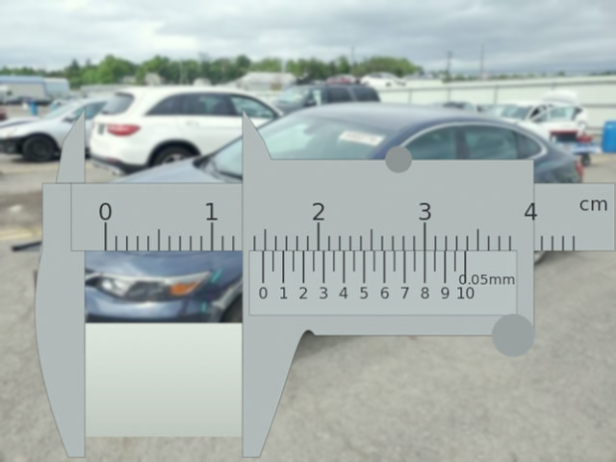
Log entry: 14.8 mm
